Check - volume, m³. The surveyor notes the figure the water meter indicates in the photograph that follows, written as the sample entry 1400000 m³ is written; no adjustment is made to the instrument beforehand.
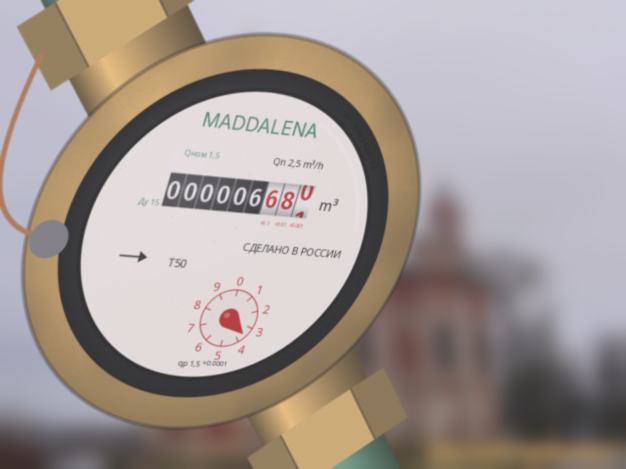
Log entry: 6.6803 m³
